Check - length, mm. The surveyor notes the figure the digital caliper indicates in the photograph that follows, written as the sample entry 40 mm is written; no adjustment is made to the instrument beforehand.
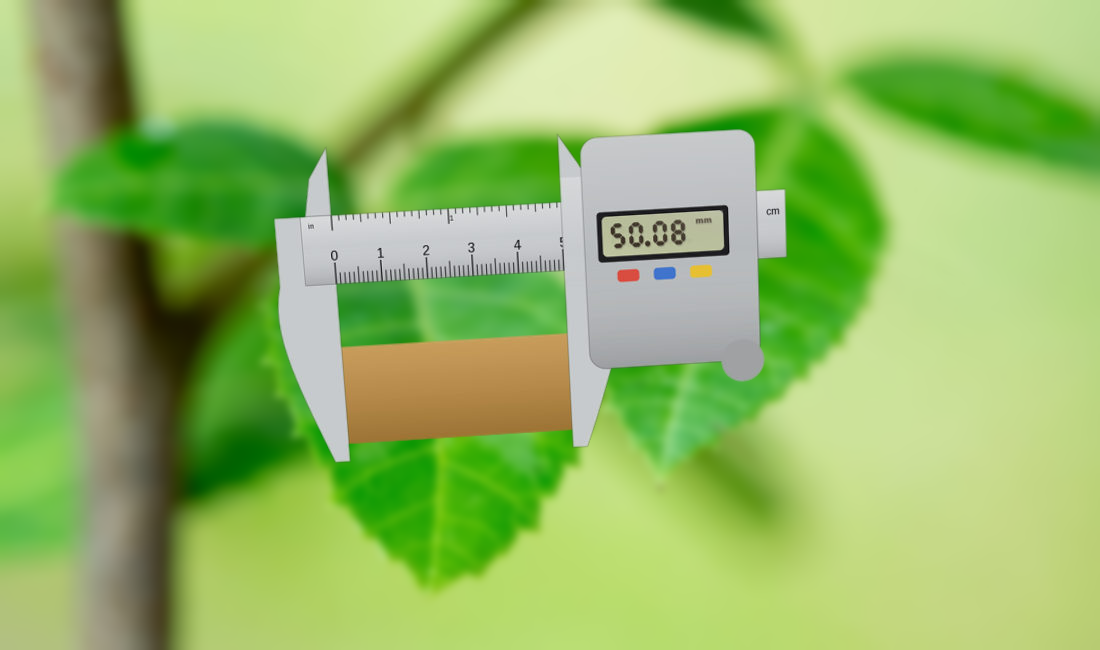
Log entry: 50.08 mm
